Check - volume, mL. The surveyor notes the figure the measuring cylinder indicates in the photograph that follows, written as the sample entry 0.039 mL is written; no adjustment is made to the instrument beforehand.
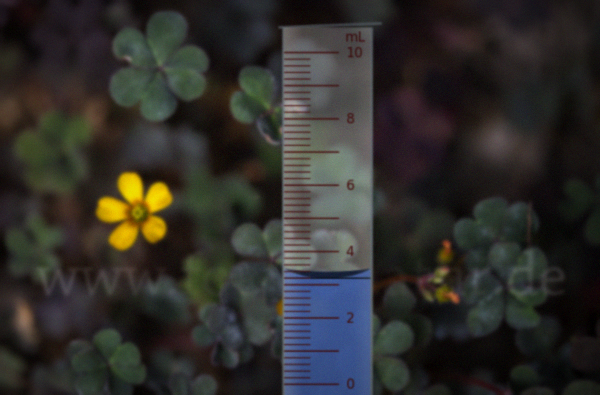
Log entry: 3.2 mL
